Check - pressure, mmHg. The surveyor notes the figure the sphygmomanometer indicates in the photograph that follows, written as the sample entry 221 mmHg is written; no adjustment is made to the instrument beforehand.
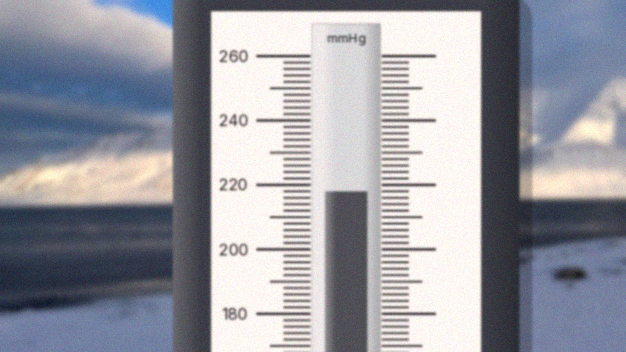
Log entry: 218 mmHg
